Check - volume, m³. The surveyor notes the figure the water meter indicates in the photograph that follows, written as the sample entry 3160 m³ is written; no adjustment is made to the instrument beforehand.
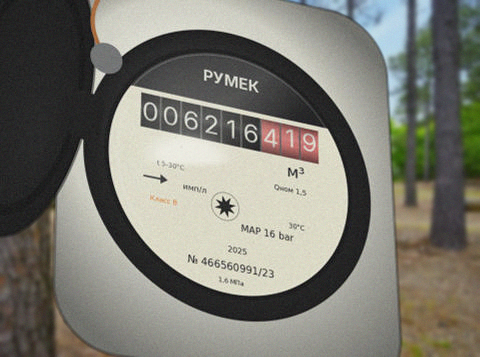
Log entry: 6216.419 m³
